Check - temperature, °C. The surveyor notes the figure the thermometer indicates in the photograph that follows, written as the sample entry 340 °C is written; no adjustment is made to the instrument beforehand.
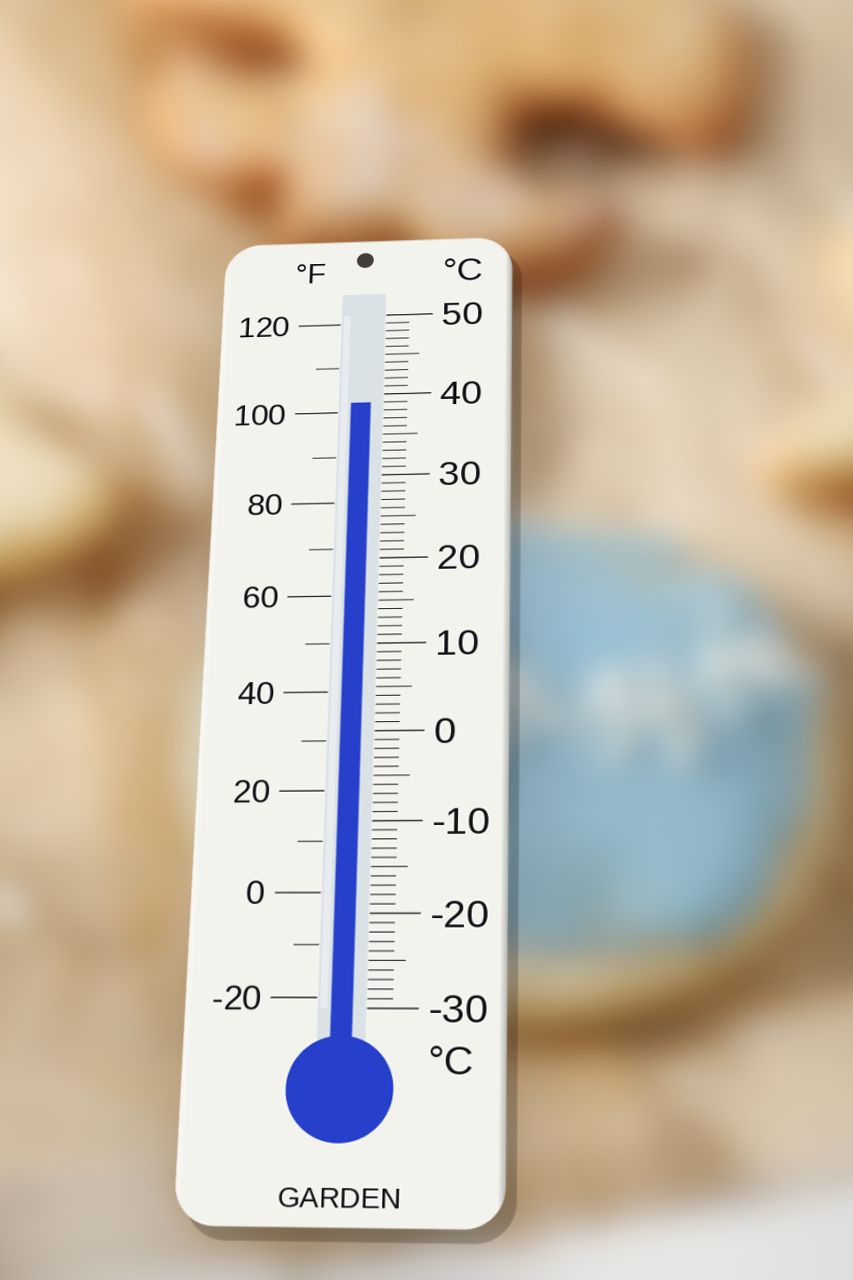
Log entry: 39 °C
